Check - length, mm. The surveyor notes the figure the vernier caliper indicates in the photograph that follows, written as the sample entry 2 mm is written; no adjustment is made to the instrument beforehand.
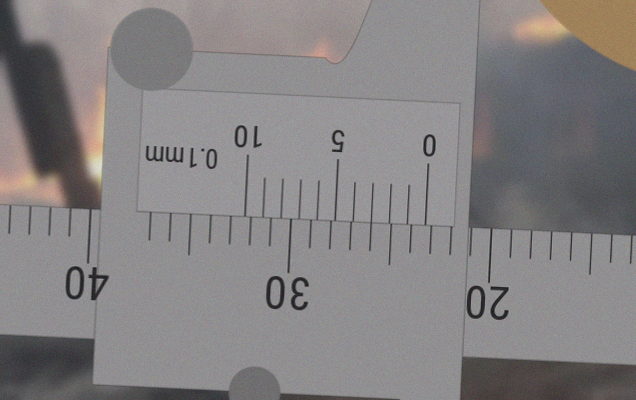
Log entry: 23.3 mm
